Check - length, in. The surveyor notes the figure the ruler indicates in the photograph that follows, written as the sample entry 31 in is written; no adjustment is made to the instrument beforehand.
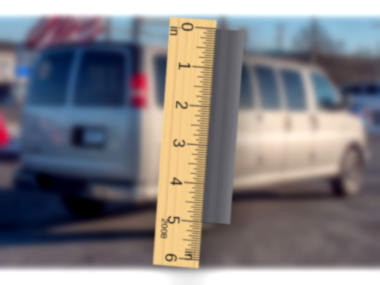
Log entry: 5 in
